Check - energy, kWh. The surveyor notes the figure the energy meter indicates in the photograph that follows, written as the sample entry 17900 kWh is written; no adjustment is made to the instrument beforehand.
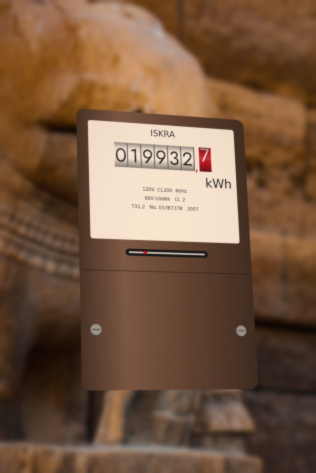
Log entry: 19932.7 kWh
